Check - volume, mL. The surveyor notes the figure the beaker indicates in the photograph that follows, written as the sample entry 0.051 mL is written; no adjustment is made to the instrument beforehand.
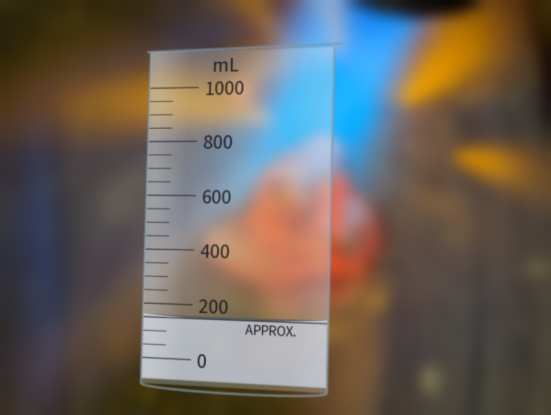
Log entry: 150 mL
